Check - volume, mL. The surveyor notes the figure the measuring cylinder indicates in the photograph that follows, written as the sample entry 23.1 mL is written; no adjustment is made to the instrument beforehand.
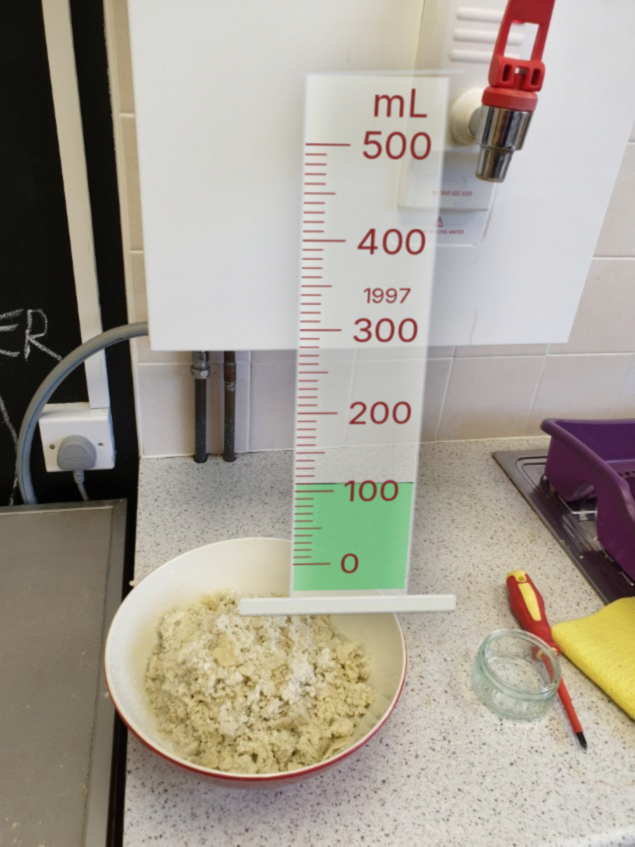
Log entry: 110 mL
